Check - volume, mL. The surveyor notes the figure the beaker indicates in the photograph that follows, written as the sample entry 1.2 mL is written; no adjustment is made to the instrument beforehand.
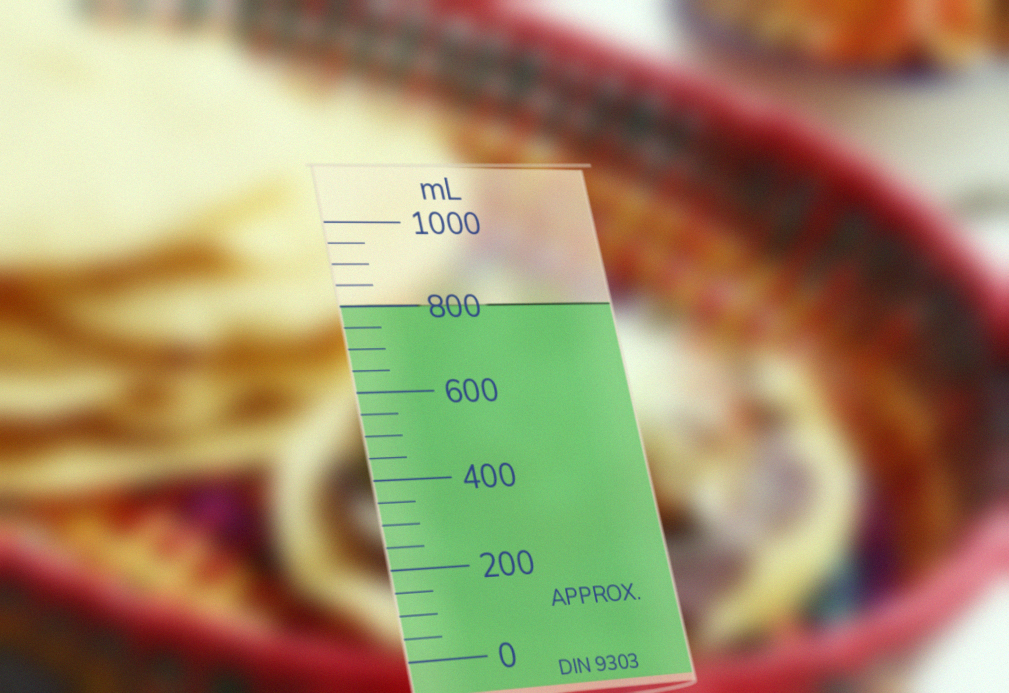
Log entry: 800 mL
